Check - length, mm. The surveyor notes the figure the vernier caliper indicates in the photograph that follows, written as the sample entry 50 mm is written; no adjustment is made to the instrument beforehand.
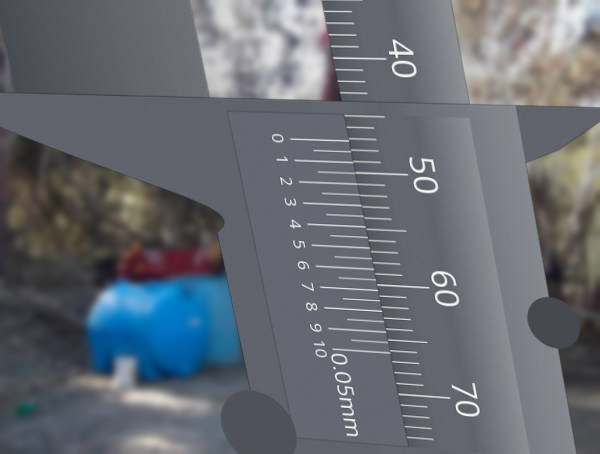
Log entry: 47.2 mm
